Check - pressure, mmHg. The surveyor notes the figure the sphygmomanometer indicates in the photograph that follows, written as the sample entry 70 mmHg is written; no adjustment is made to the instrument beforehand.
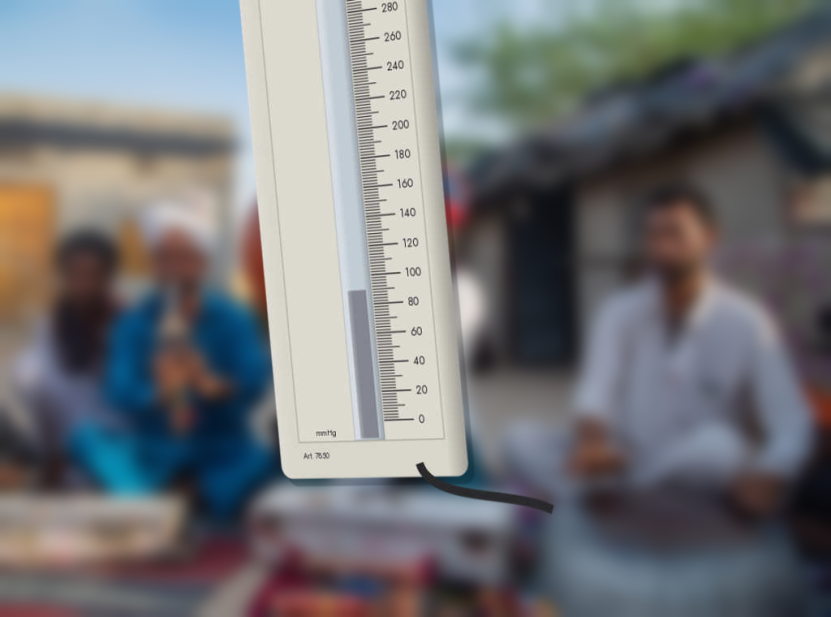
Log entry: 90 mmHg
